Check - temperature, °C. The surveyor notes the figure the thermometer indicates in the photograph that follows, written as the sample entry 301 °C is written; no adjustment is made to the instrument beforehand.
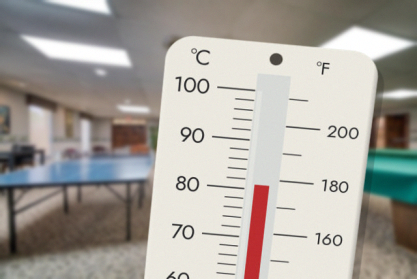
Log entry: 81 °C
